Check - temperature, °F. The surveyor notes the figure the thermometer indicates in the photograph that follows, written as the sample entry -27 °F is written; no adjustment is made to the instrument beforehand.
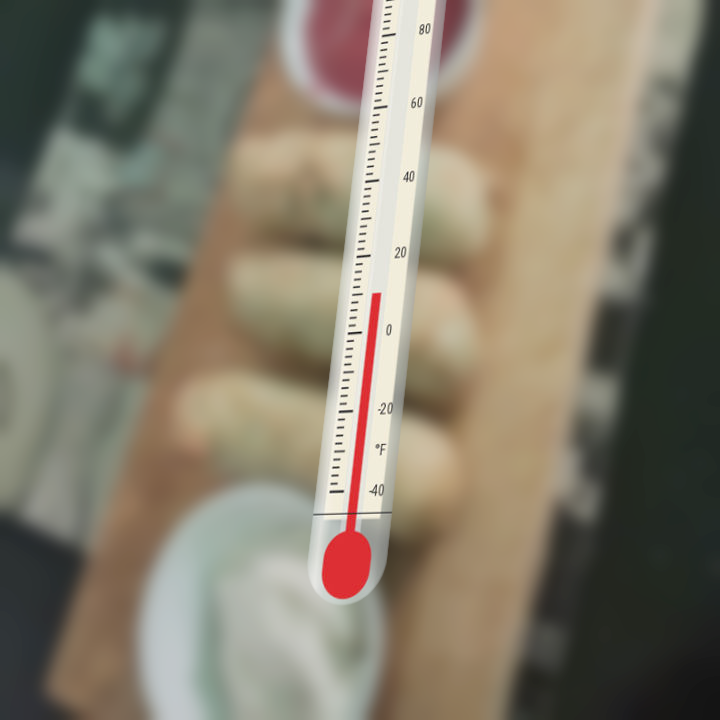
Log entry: 10 °F
